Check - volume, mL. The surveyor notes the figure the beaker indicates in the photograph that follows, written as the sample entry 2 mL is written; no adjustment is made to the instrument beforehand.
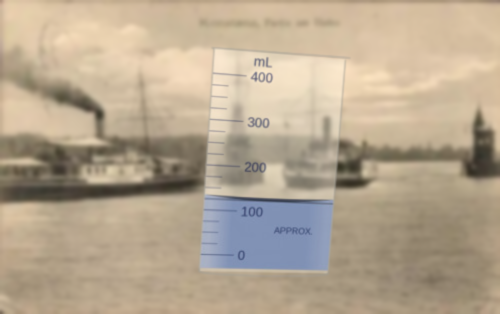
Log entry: 125 mL
